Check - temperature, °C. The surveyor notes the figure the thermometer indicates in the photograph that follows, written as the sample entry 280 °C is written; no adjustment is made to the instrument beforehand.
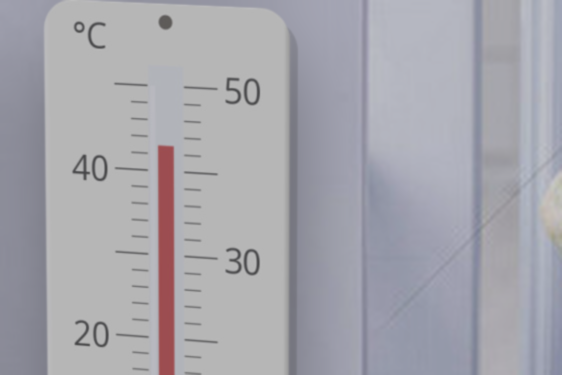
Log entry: 43 °C
